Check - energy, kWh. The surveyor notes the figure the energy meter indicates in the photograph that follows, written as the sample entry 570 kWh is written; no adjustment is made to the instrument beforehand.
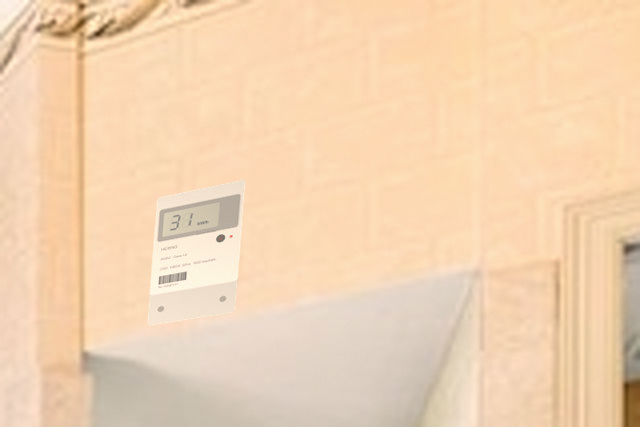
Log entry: 31 kWh
